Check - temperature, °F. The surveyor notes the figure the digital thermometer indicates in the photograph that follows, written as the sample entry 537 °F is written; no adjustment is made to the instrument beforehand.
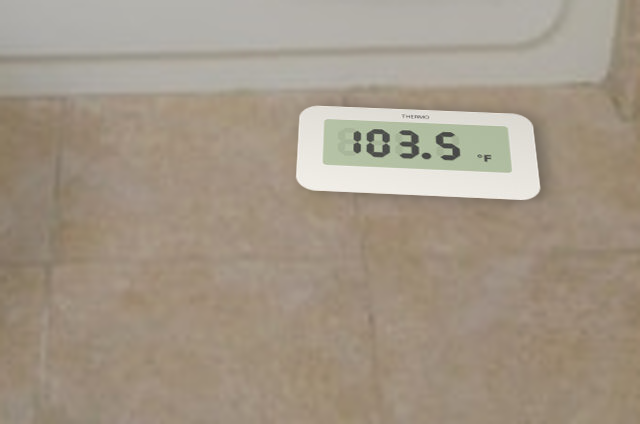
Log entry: 103.5 °F
